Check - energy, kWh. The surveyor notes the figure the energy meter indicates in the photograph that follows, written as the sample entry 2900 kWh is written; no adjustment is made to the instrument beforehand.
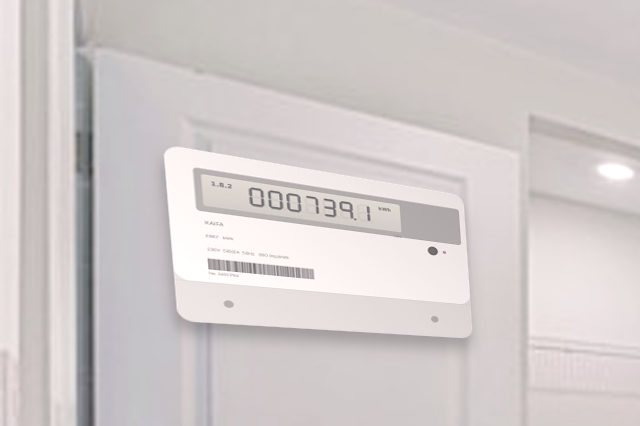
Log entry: 739.1 kWh
